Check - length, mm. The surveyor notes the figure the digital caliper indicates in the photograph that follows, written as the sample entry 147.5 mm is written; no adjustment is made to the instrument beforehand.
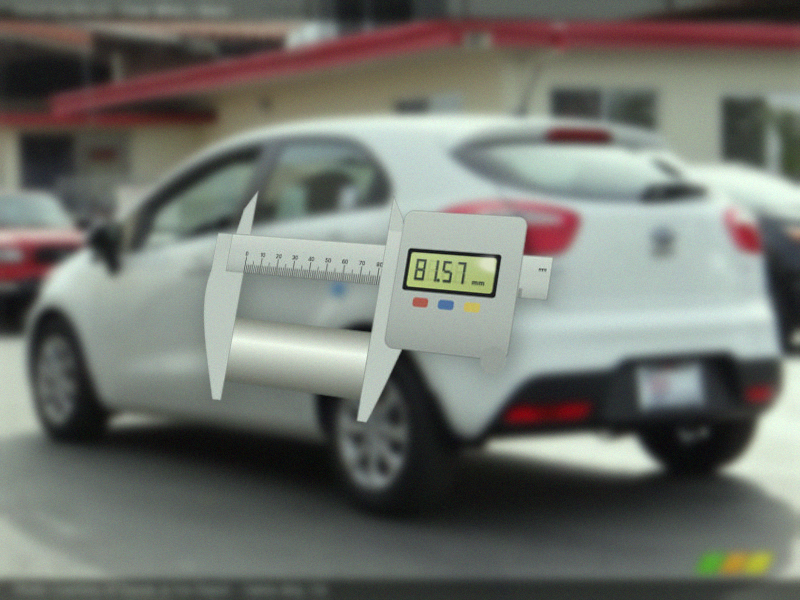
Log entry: 81.57 mm
